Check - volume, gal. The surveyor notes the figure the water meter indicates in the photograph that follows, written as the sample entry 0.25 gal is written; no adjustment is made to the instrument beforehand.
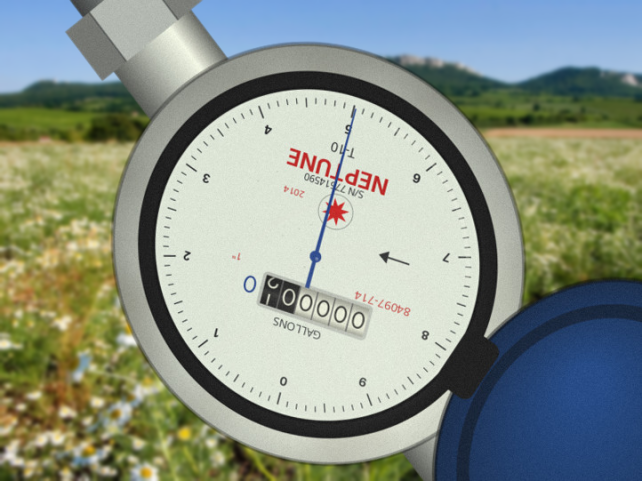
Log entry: 15.0 gal
